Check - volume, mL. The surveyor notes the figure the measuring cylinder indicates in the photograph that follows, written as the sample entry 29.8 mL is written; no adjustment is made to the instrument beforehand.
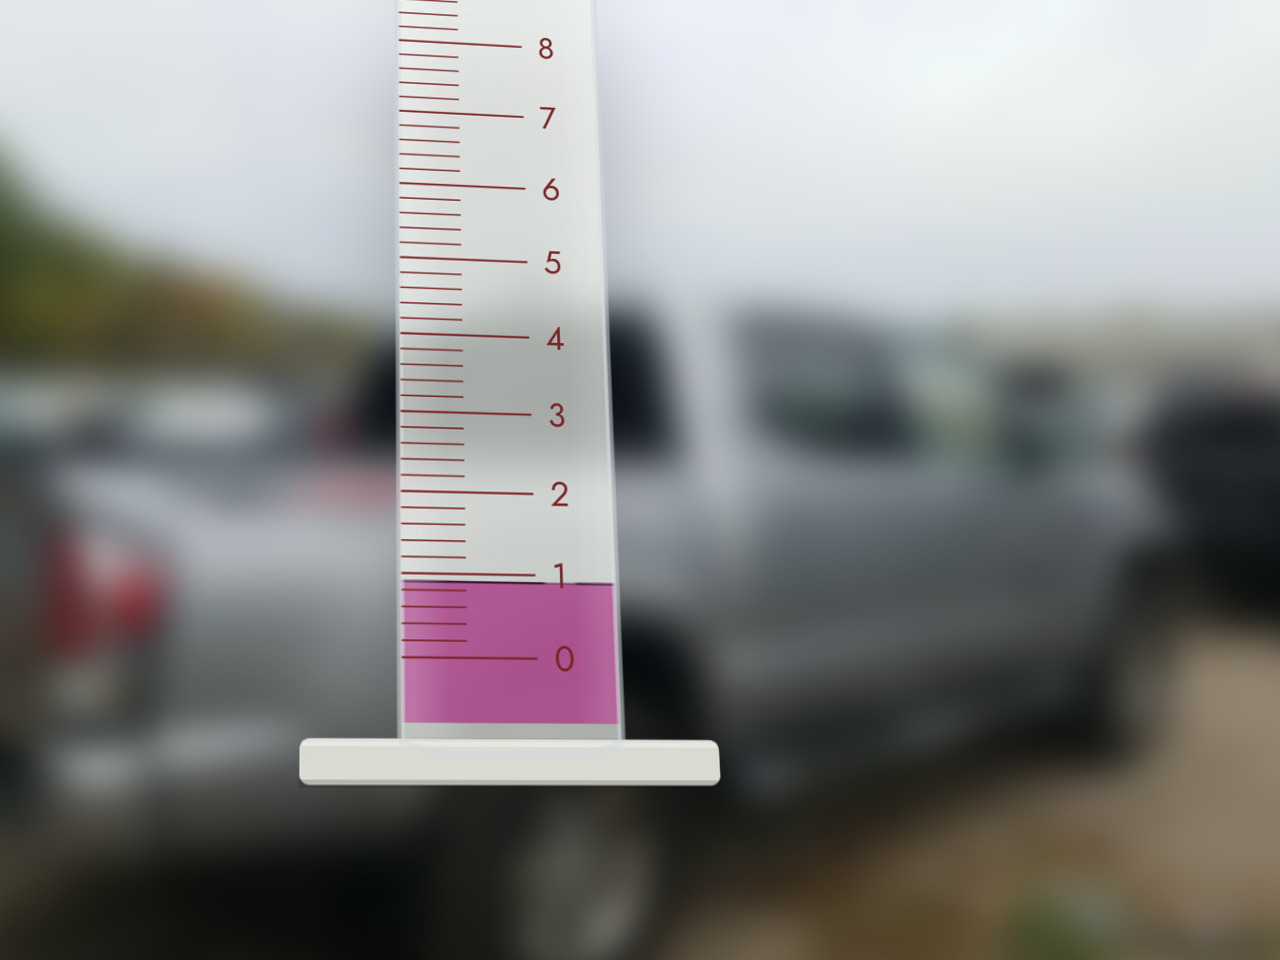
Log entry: 0.9 mL
